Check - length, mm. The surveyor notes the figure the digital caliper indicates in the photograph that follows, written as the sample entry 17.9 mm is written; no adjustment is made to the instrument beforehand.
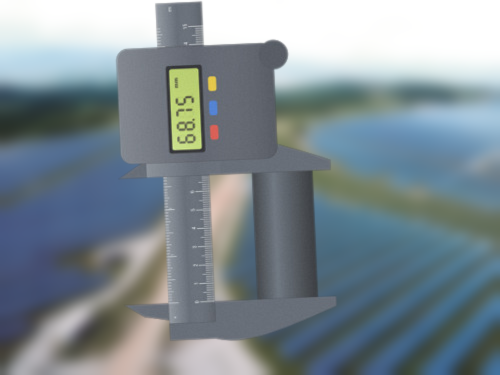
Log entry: 68.75 mm
